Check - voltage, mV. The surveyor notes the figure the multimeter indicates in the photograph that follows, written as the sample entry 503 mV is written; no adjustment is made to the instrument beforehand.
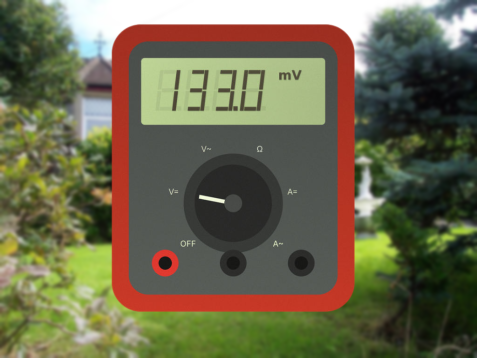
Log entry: 133.0 mV
